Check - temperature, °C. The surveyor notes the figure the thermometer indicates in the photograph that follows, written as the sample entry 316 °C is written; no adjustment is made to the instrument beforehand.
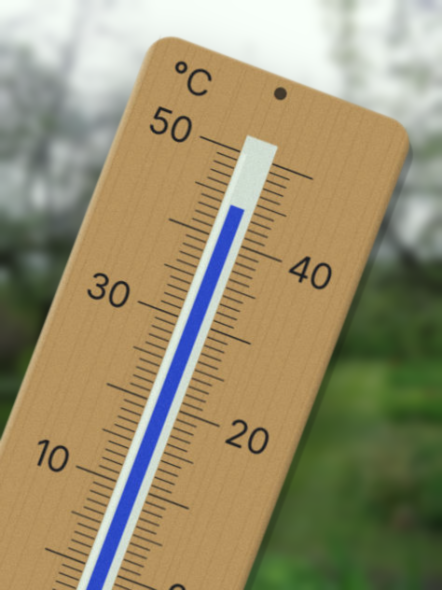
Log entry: 44 °C
